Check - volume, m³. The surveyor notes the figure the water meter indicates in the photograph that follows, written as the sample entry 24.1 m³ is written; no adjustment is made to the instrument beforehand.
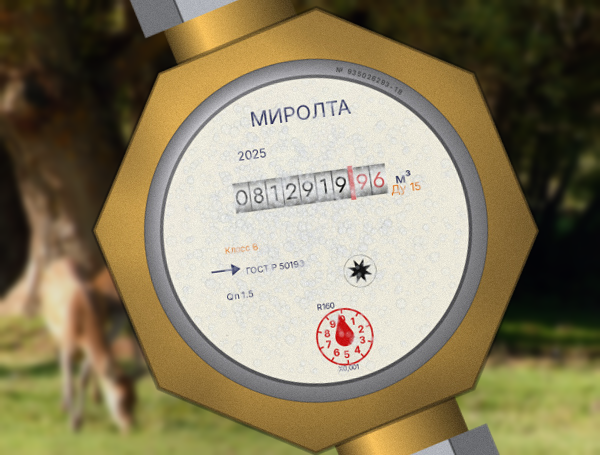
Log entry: 812919.959 m³
